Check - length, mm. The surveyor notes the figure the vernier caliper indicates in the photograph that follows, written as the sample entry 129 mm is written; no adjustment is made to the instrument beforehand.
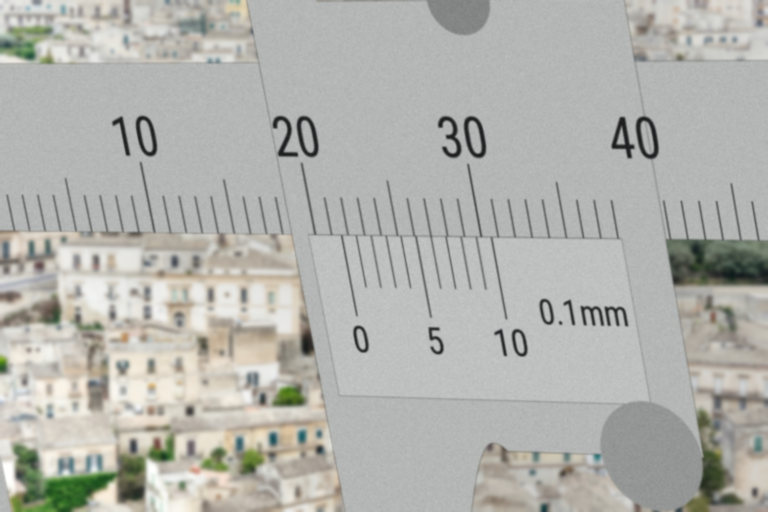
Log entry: 21.6 mm
